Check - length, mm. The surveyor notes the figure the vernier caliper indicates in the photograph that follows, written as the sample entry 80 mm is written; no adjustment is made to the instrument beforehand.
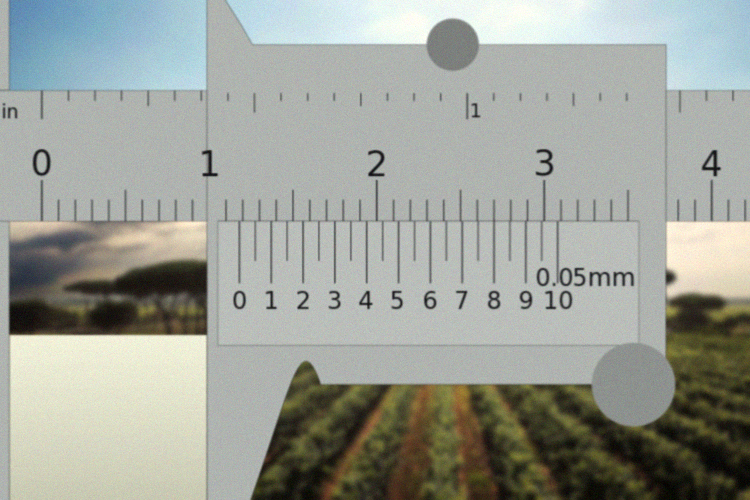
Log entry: 11.8 mm
